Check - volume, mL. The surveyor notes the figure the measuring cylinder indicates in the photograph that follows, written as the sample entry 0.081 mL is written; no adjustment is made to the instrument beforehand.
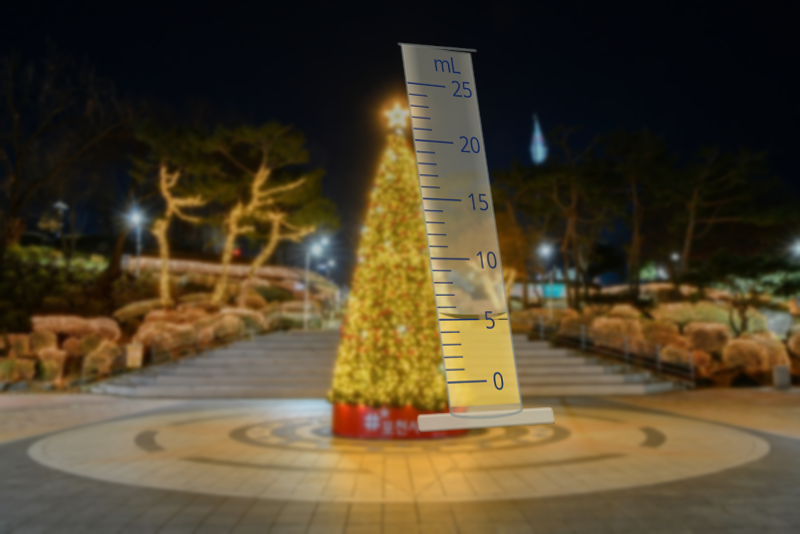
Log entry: 5 mL
